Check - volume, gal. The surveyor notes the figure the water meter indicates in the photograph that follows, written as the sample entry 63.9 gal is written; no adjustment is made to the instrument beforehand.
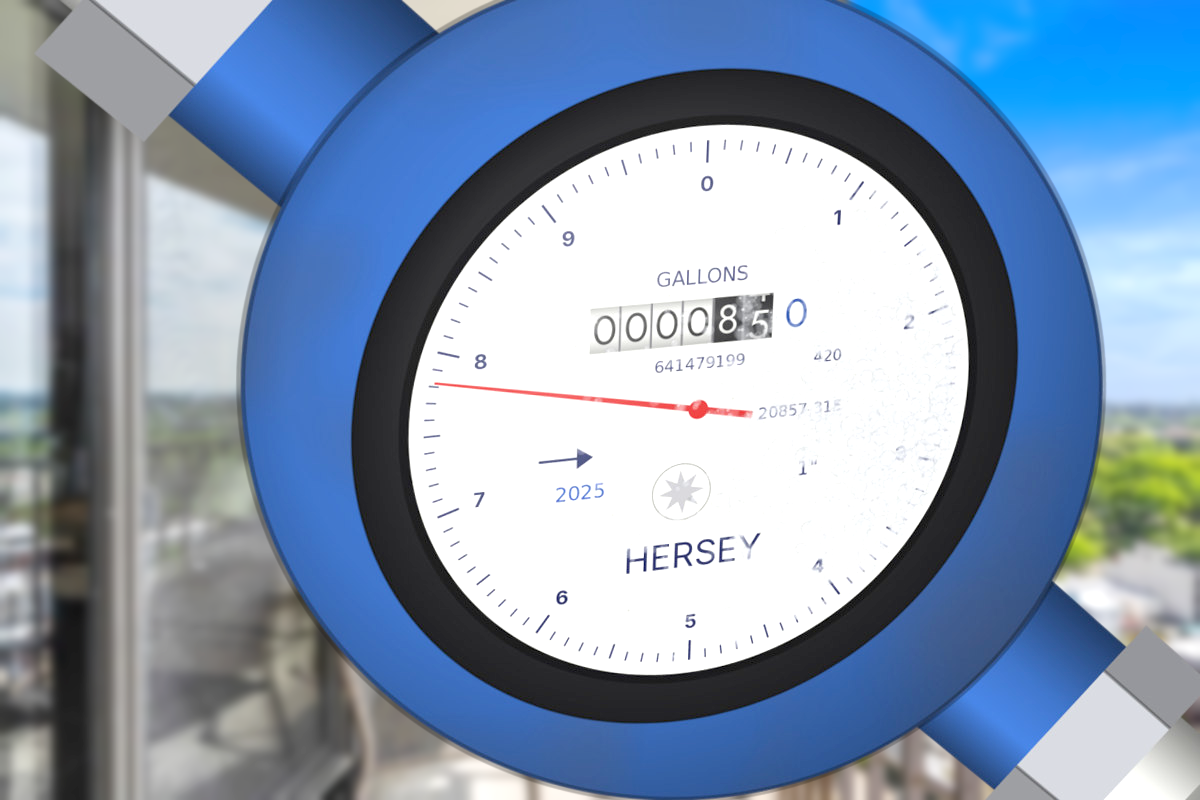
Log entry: 847.8 gal
